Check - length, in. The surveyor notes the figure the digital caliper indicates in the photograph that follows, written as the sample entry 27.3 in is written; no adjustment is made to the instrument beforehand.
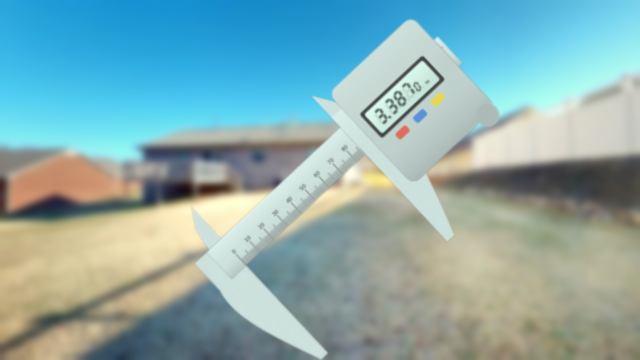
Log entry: 3.3870 in
